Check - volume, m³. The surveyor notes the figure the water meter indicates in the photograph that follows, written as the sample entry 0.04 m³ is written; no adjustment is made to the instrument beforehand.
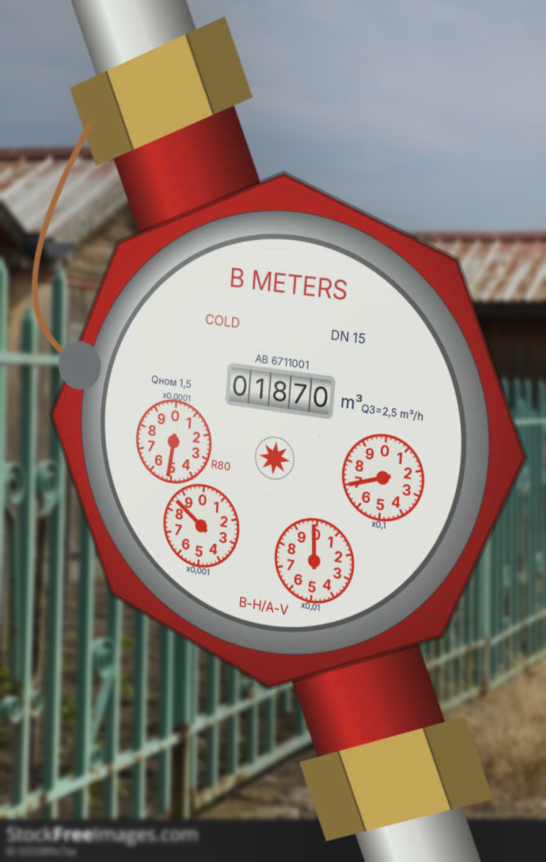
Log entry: 1870.6985 m³
